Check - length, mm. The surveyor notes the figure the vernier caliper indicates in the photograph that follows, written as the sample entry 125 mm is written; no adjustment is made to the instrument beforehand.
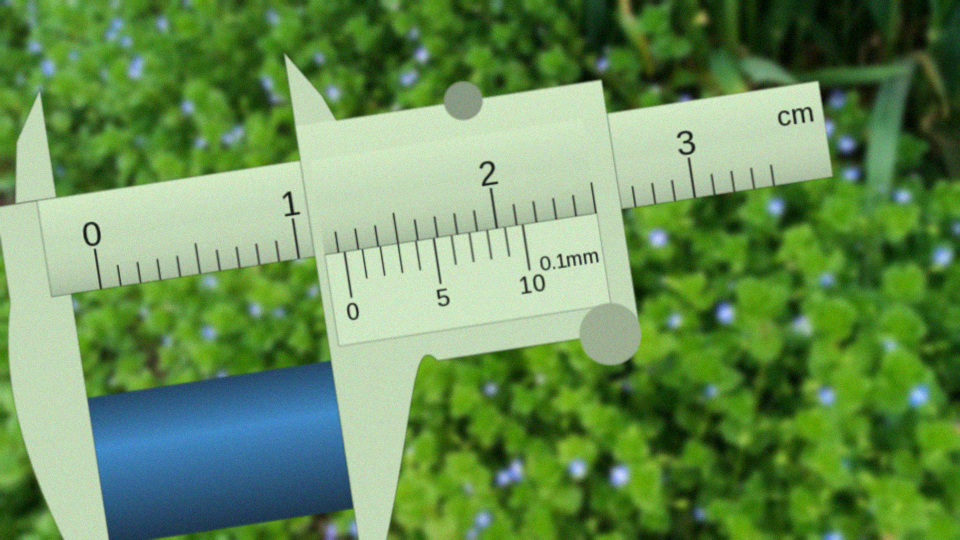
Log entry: 12.3 mm
